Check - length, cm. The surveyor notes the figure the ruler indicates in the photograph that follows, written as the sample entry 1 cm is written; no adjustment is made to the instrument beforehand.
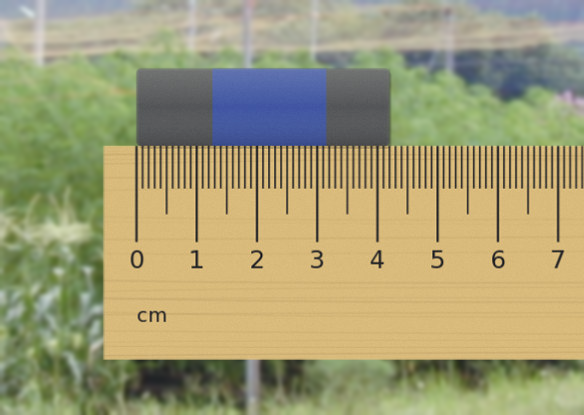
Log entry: 4.2 cm
